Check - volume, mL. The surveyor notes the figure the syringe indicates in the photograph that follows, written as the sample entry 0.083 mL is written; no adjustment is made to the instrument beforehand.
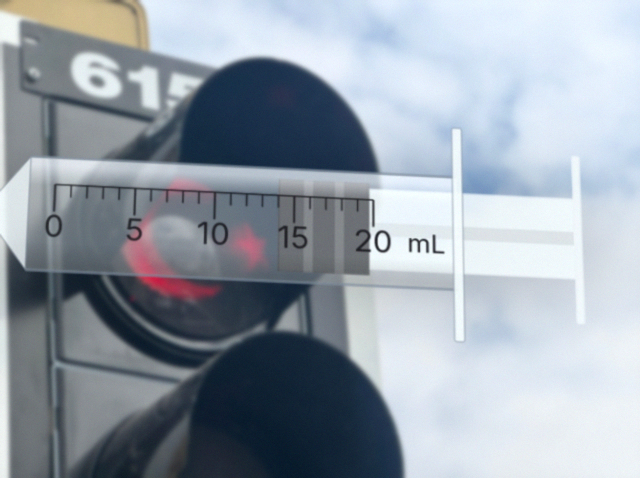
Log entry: 14 mL
